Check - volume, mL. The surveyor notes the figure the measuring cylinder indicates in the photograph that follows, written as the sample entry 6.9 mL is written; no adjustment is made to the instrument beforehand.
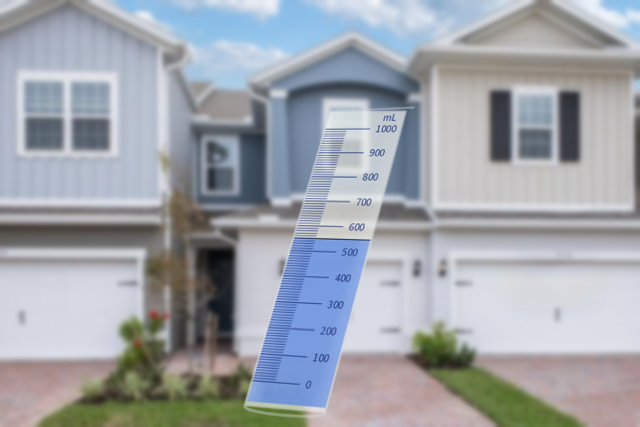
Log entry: 550 mL
